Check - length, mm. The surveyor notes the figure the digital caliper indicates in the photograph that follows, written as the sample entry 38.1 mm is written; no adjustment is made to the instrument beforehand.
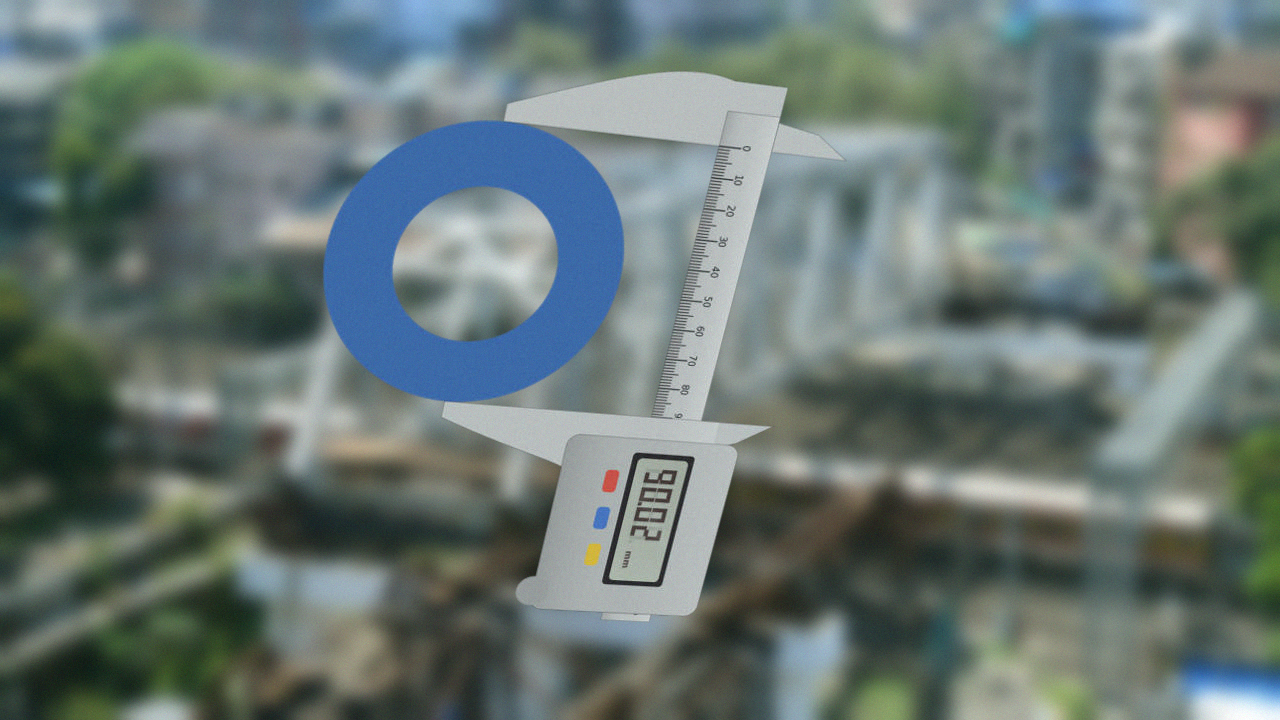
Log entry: 90.02 mm
